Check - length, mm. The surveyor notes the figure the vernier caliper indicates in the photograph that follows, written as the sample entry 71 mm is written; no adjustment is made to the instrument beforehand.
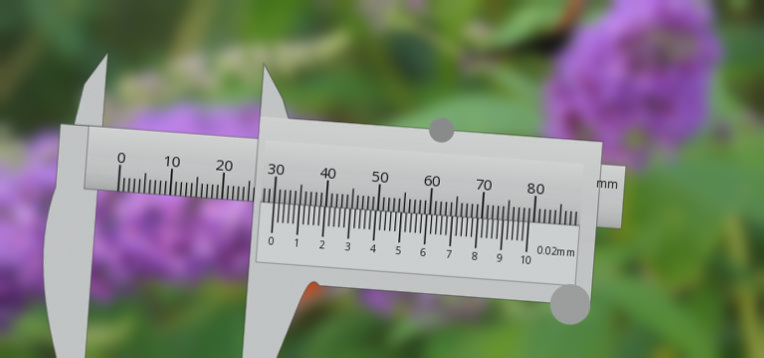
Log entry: 30.0 mm
